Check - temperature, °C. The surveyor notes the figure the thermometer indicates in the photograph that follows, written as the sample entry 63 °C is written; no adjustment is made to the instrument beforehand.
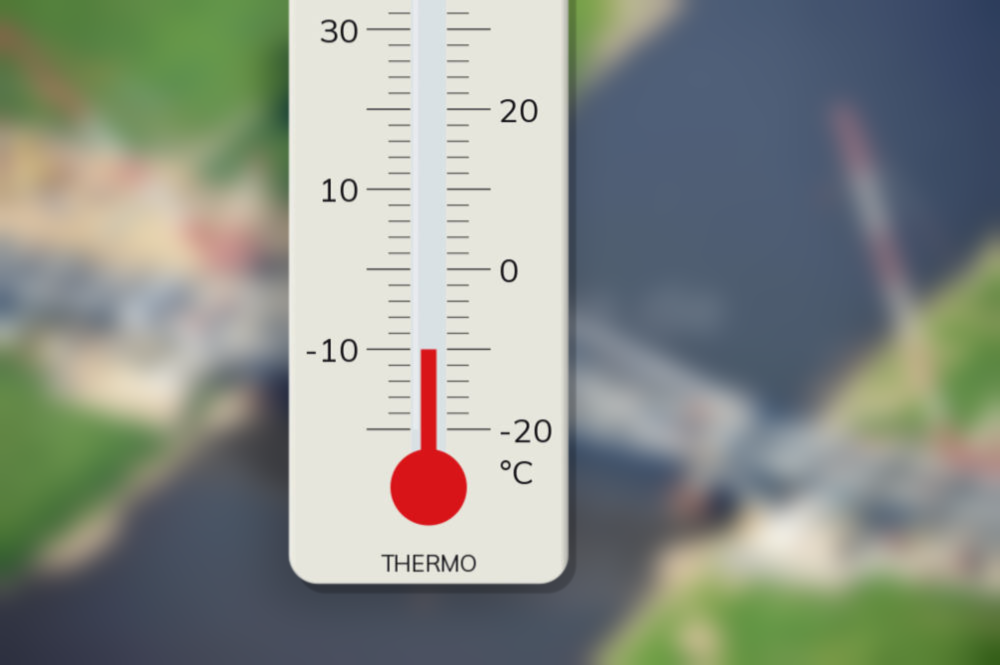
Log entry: -10 °C
